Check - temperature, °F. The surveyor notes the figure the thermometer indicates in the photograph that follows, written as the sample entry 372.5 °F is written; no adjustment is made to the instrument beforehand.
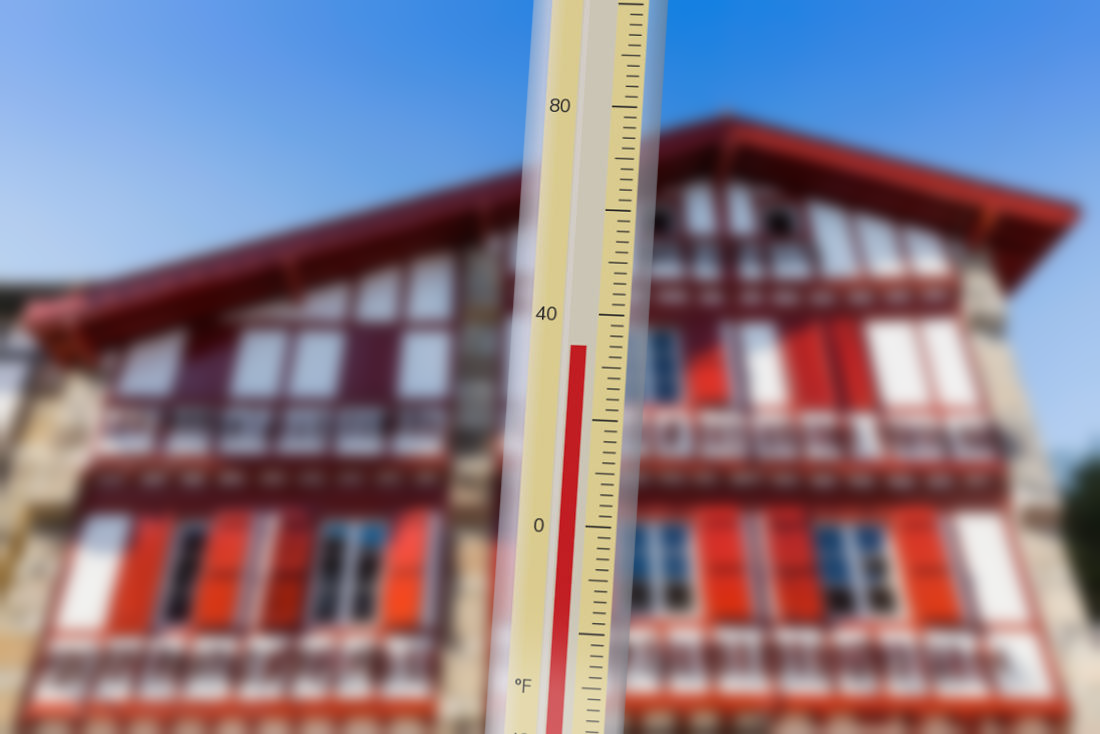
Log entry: 34 °F
